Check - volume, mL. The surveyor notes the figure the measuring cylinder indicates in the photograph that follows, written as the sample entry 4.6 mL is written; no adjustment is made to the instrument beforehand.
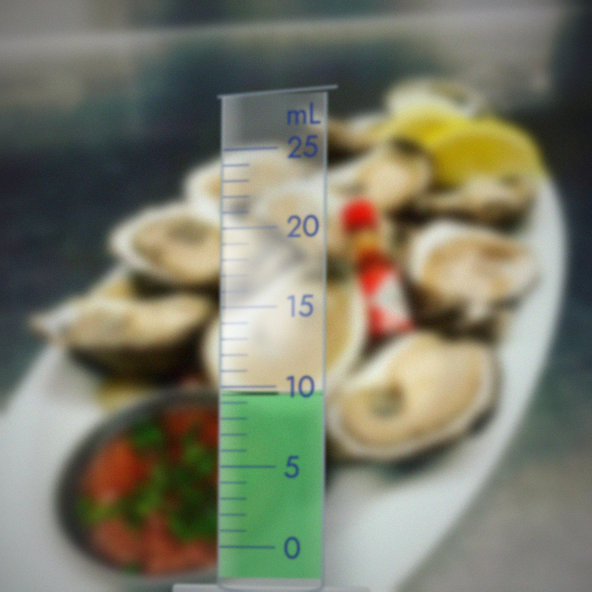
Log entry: 9.5 mL
